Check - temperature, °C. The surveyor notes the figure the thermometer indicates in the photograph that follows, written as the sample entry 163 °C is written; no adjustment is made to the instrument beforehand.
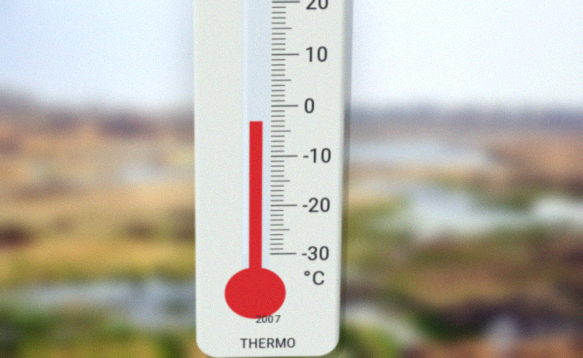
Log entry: -3 °C
